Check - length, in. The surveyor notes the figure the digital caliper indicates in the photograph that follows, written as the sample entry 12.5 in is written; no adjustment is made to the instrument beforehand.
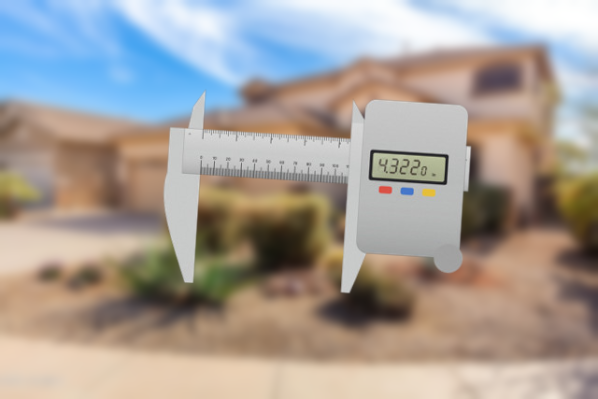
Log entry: 4.3220 in
